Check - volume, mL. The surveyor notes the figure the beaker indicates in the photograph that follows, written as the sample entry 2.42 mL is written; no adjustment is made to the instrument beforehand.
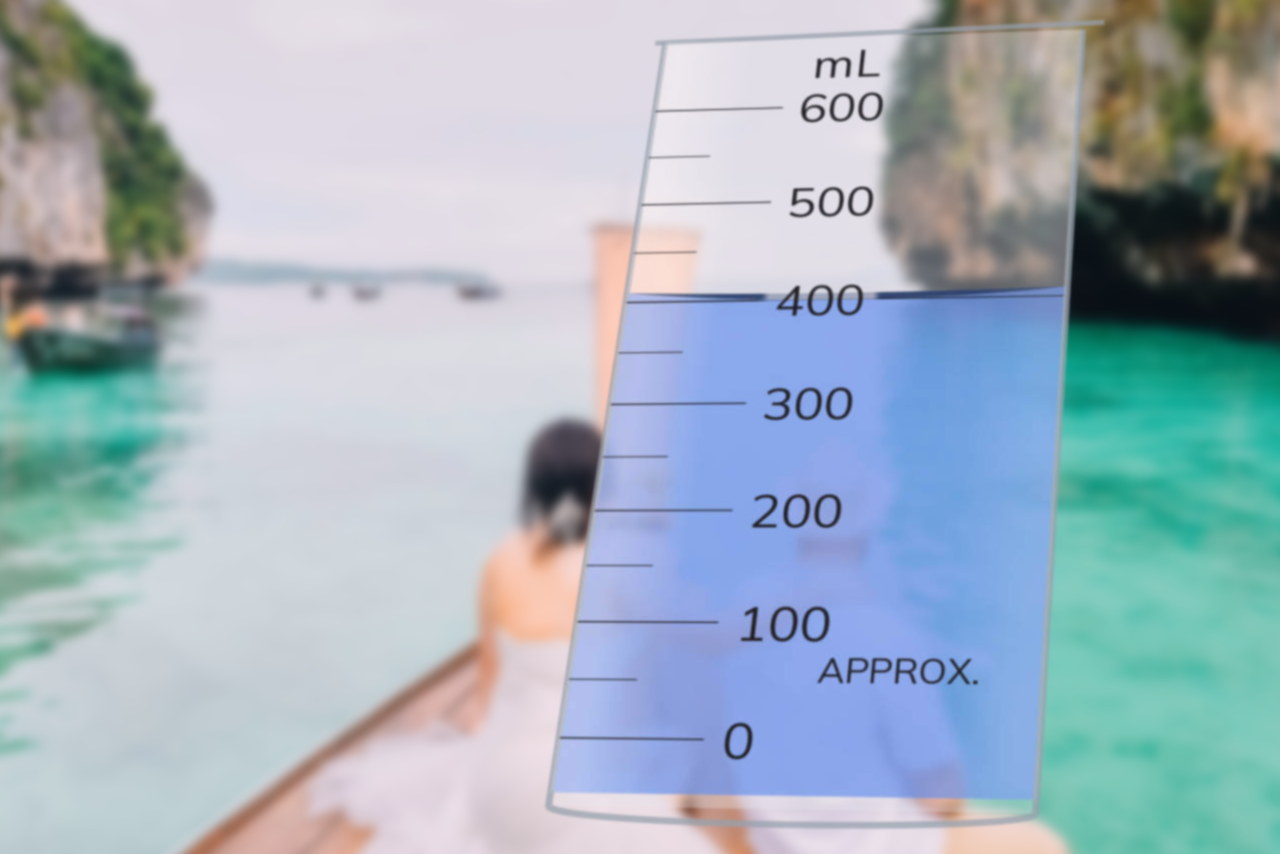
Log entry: 400 mL
